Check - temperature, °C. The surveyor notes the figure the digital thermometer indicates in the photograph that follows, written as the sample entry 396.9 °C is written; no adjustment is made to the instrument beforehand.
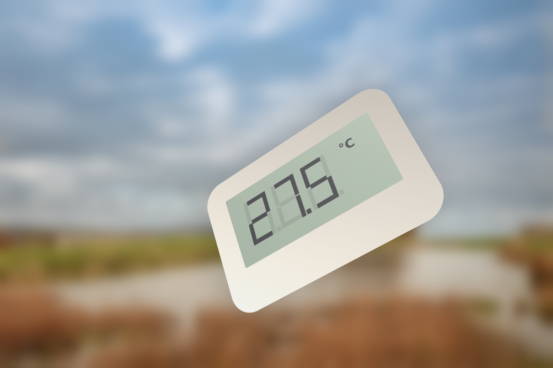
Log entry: 27.5 °C
